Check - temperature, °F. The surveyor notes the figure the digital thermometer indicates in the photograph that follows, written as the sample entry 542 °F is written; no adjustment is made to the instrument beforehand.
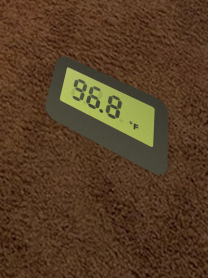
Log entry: 96.8 °F
